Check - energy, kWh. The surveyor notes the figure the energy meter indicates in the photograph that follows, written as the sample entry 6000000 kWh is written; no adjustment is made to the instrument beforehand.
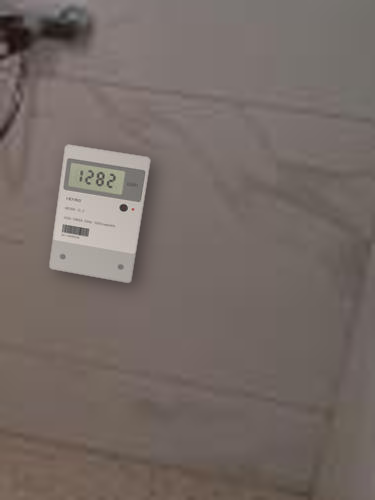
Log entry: 1282 kWh
